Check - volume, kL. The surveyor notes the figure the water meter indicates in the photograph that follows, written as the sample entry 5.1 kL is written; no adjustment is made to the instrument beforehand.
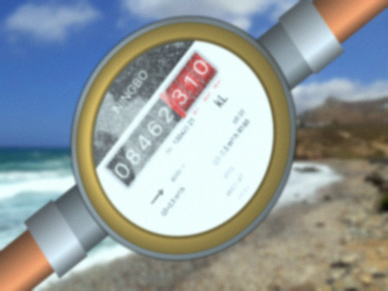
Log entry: 8462.310 kL
